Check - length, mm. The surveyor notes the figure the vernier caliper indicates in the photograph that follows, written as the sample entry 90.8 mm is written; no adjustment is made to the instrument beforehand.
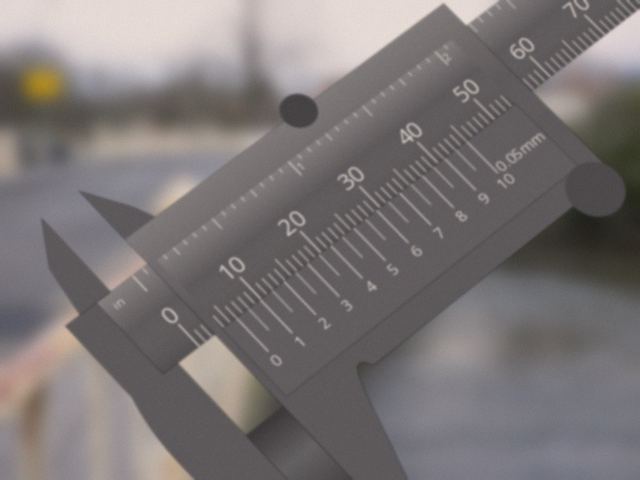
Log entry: 6.0 mm
